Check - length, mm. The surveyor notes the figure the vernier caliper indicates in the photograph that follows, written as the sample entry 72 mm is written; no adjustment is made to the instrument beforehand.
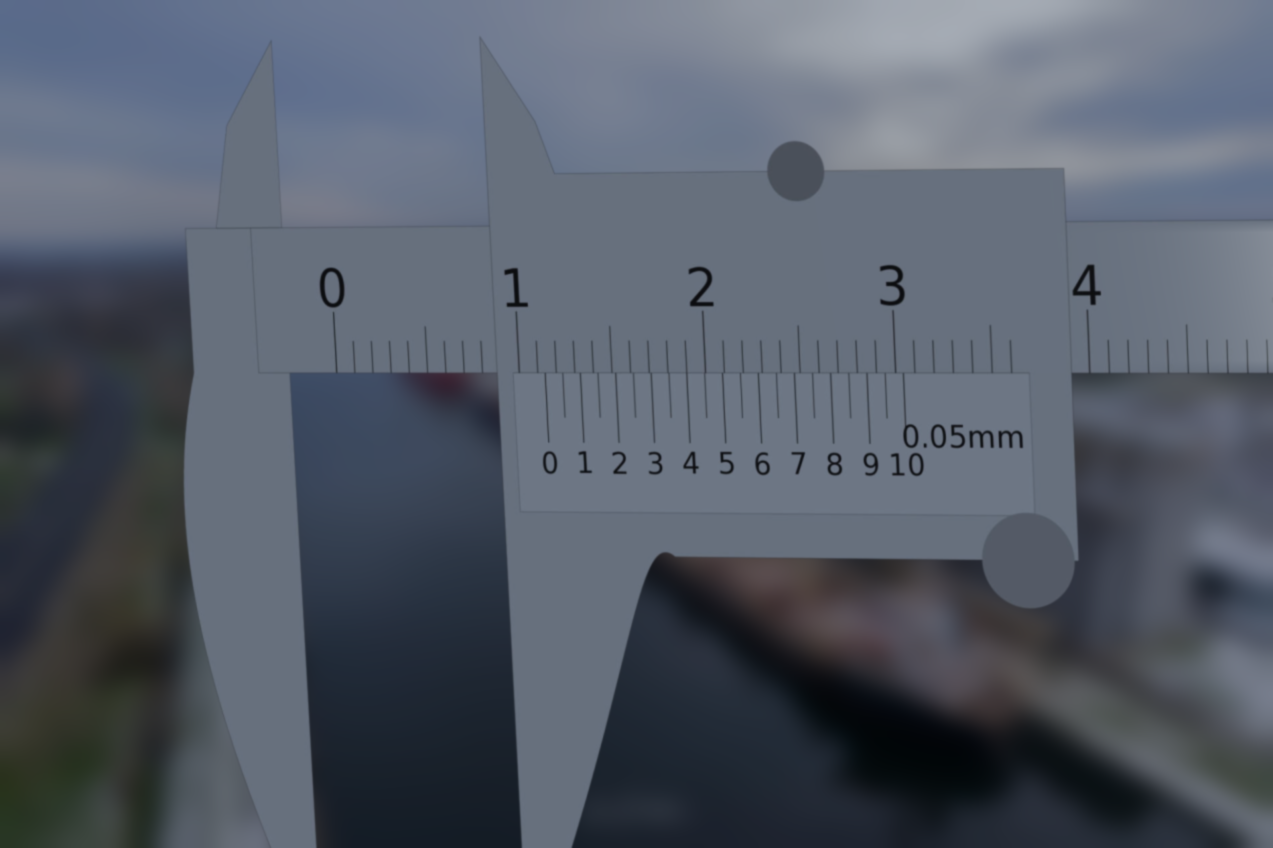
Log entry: 11.4 mm
